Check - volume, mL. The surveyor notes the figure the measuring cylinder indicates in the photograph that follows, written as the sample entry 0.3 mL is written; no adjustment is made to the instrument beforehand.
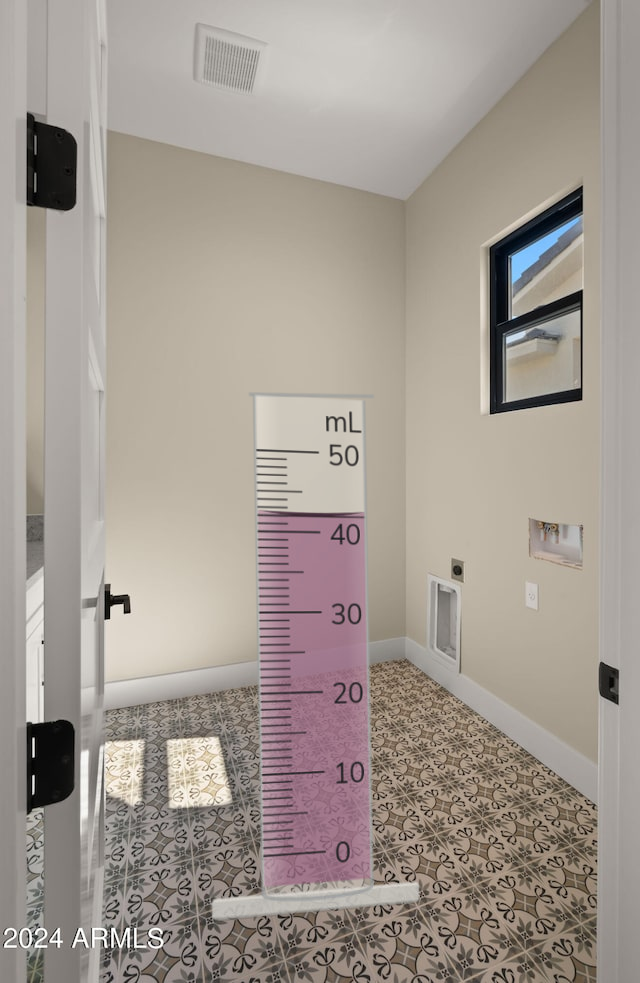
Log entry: 42 mL
